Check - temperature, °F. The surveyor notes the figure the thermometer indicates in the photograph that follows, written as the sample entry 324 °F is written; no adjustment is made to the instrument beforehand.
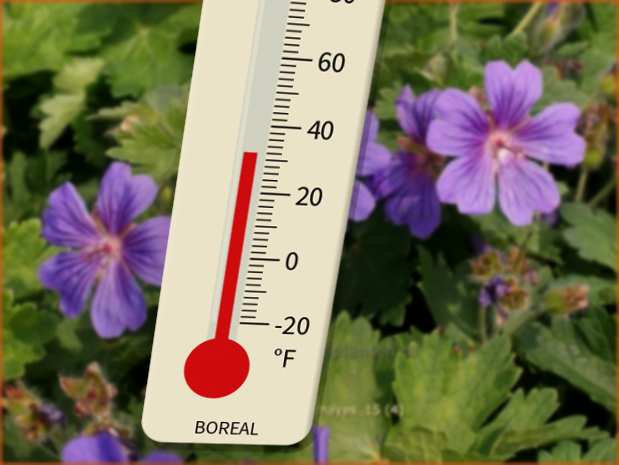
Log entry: 32 °F
